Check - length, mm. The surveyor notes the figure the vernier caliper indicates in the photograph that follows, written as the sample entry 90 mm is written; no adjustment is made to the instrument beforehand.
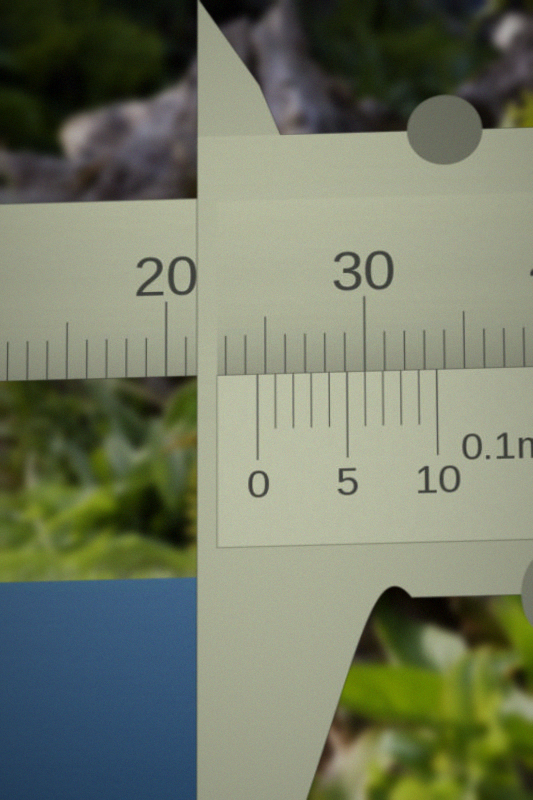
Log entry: 24.6 mm
